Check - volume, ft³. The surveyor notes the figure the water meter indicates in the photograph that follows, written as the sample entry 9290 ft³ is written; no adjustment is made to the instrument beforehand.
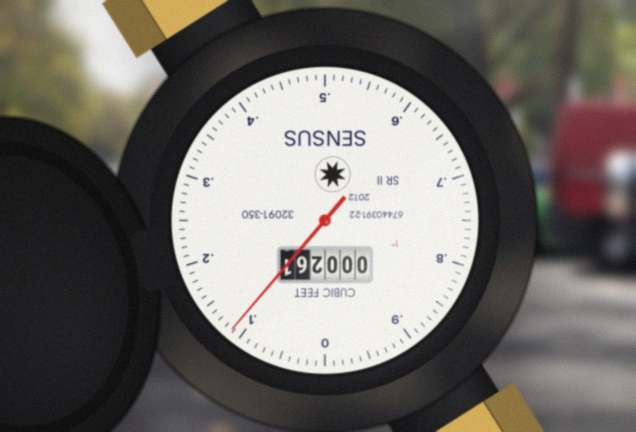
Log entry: 261.11 ft³
